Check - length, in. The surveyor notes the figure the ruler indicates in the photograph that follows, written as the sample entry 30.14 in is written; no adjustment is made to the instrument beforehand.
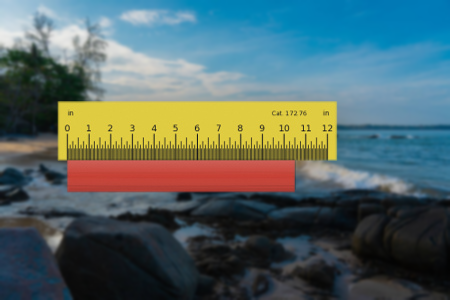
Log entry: 10.5 in
